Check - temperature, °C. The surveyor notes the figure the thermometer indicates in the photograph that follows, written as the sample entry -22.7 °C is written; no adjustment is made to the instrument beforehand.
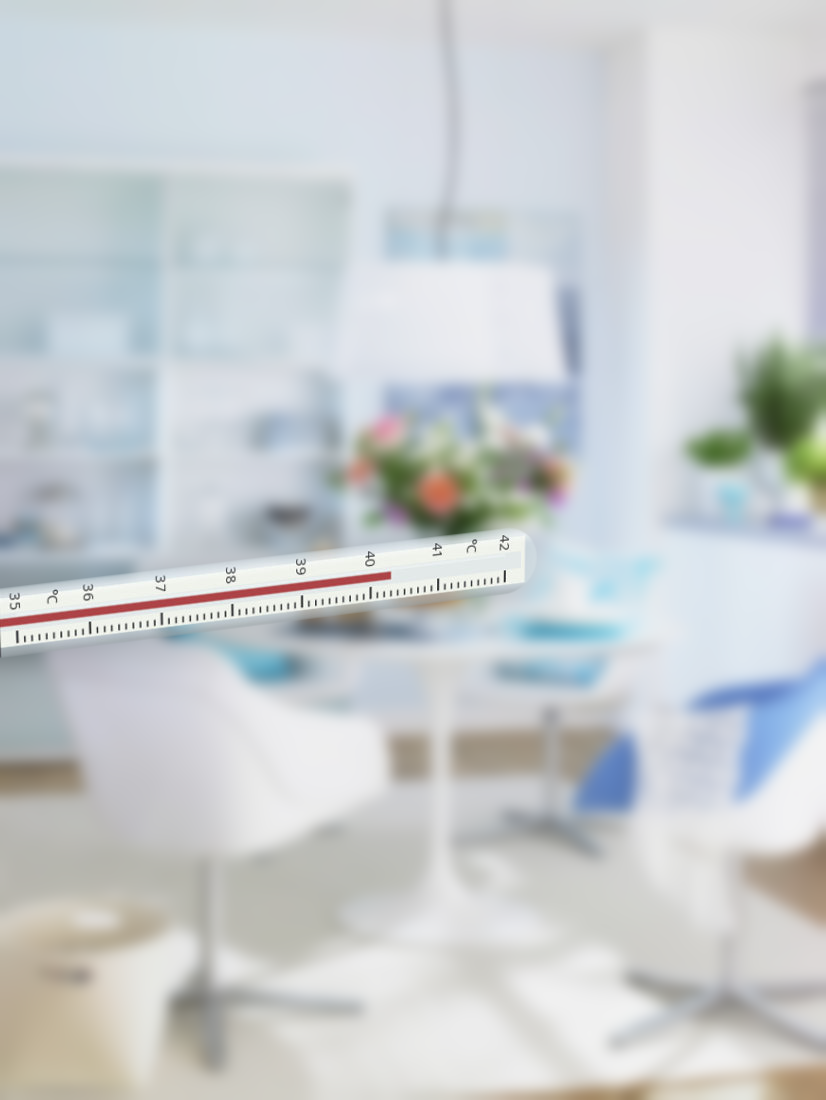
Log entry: 40.3 °C
